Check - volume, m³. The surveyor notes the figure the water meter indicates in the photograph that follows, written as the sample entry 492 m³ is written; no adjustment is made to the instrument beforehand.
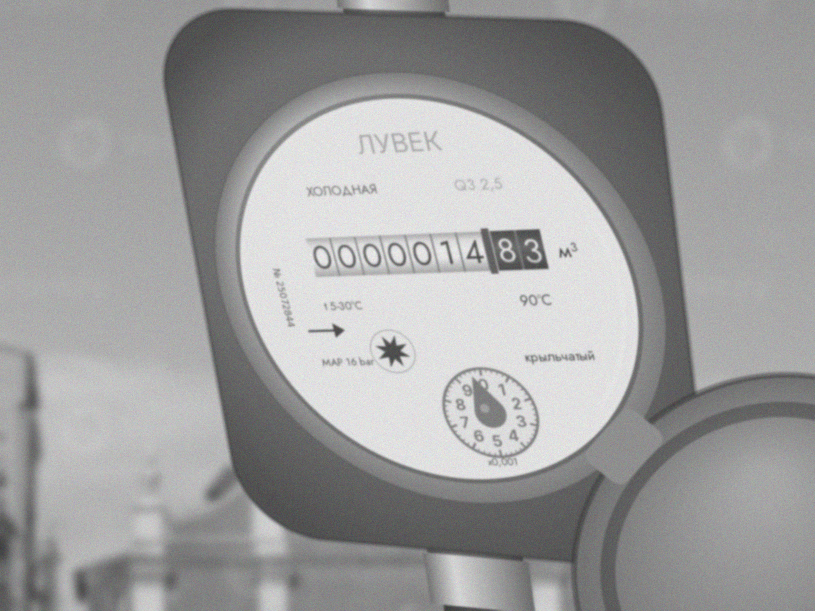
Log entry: 14.829 m³
